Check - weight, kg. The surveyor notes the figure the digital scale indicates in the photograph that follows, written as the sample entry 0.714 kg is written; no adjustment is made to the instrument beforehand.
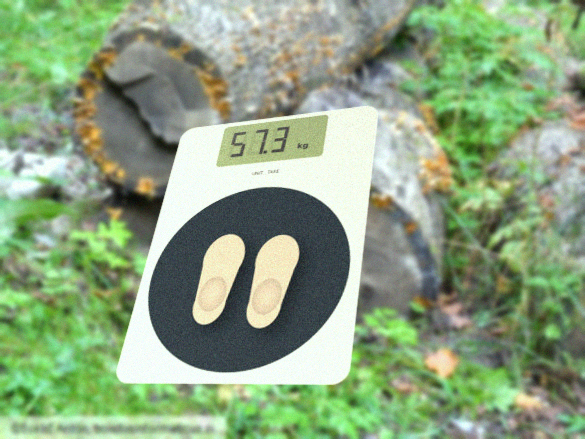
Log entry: 57.3 kg
